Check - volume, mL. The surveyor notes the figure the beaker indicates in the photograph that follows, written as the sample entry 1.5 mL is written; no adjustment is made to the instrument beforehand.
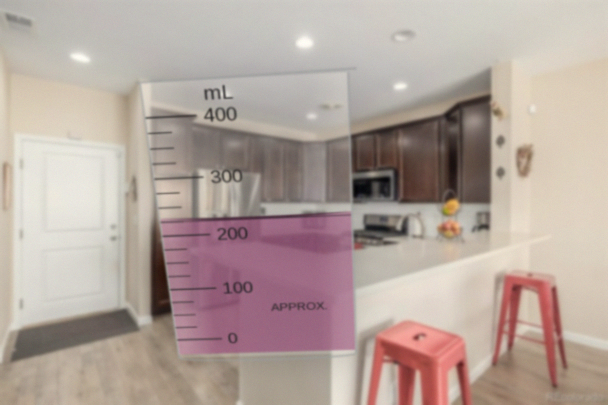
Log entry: 225 mL
